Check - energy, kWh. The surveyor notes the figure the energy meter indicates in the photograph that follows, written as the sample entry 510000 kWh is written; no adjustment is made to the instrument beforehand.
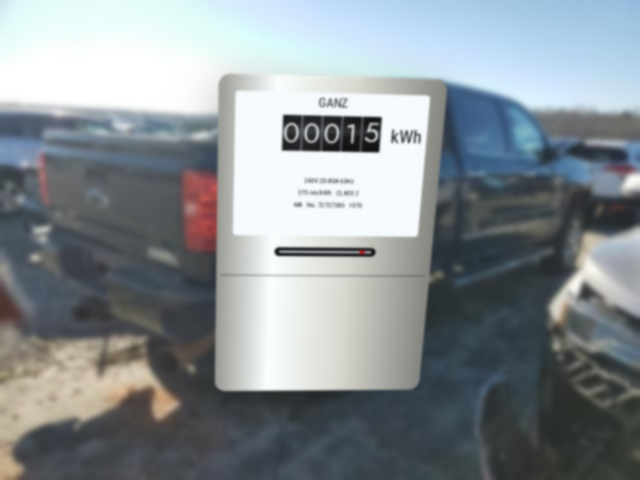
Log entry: 15 kWh
